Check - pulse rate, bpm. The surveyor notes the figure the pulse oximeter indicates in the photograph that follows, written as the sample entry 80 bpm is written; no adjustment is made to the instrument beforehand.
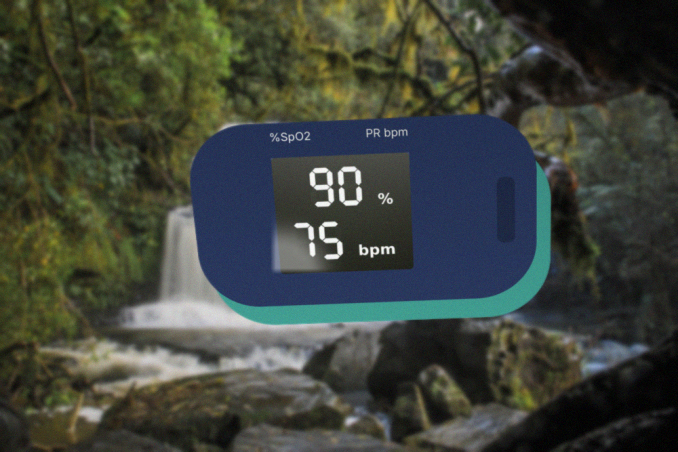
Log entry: 75 bpm
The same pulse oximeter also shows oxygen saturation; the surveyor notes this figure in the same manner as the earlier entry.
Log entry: 90 %
